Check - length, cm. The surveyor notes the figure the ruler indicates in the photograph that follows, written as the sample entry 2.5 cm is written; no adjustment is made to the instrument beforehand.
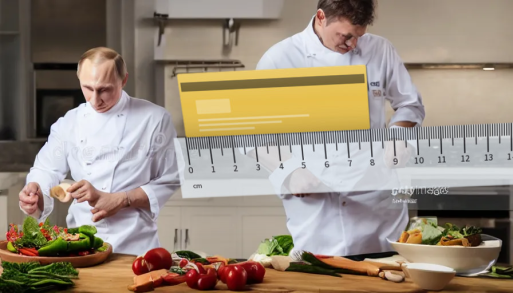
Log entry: 8 cm
